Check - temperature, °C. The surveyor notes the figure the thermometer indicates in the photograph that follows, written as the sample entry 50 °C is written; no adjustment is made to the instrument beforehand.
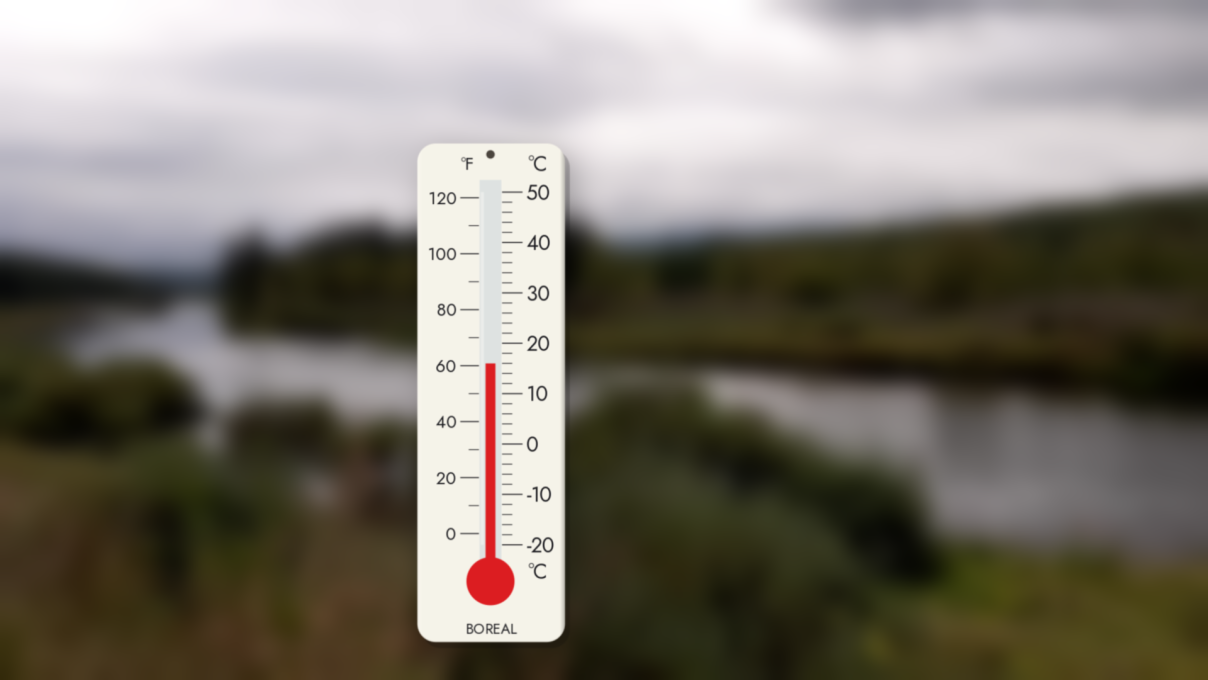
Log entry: 16 °C
